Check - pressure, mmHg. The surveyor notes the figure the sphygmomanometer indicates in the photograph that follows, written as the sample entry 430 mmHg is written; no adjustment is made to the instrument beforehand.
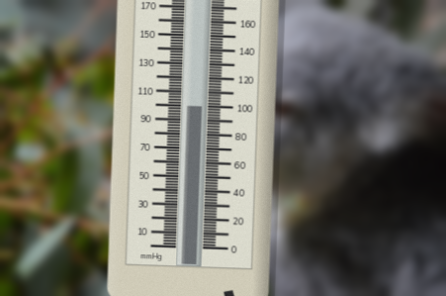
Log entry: 100 mmHg
